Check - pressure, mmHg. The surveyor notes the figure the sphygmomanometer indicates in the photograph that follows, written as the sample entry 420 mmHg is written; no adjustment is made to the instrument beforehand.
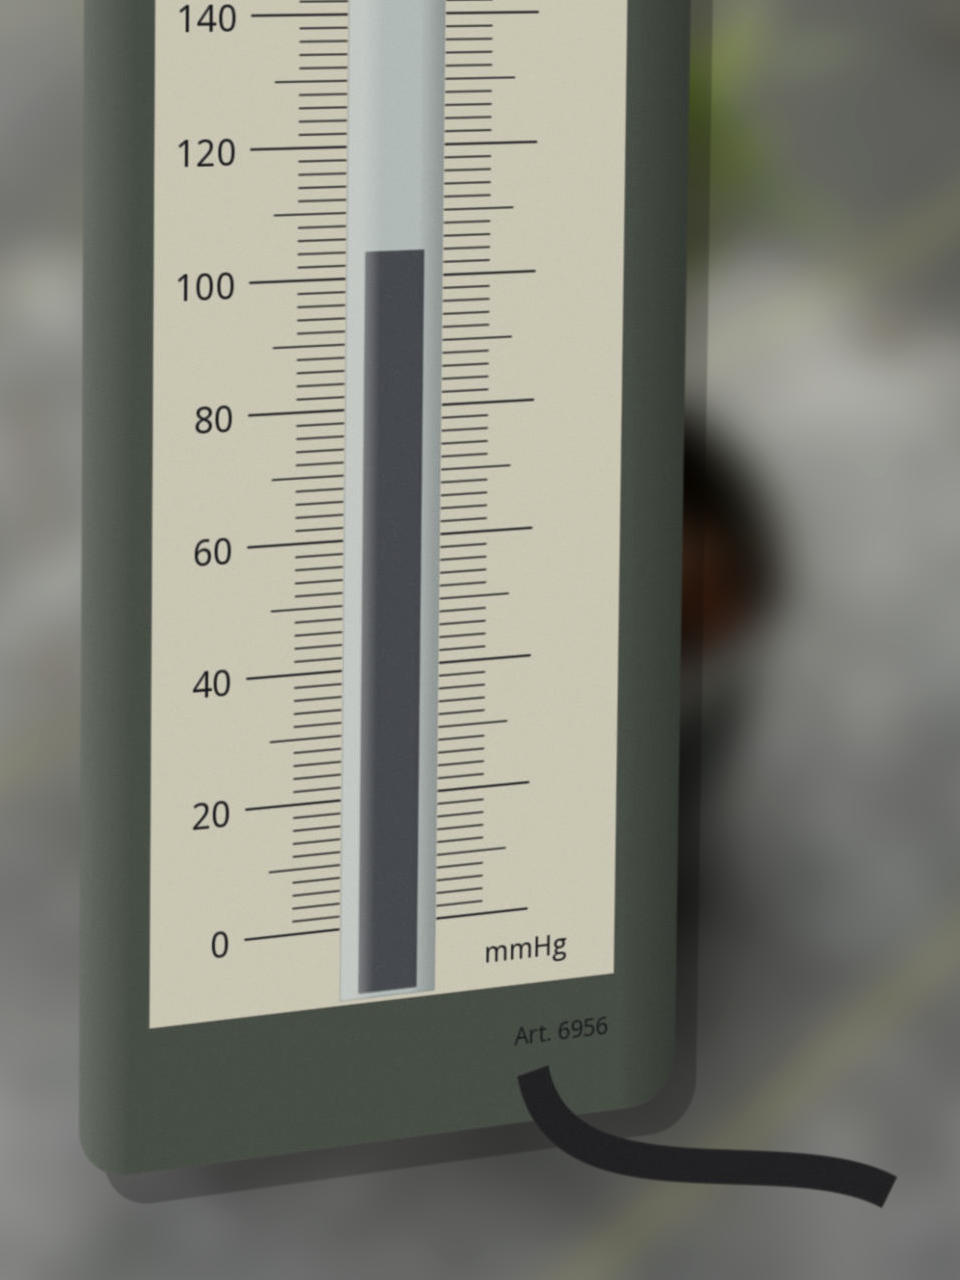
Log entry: 104 mmHg
